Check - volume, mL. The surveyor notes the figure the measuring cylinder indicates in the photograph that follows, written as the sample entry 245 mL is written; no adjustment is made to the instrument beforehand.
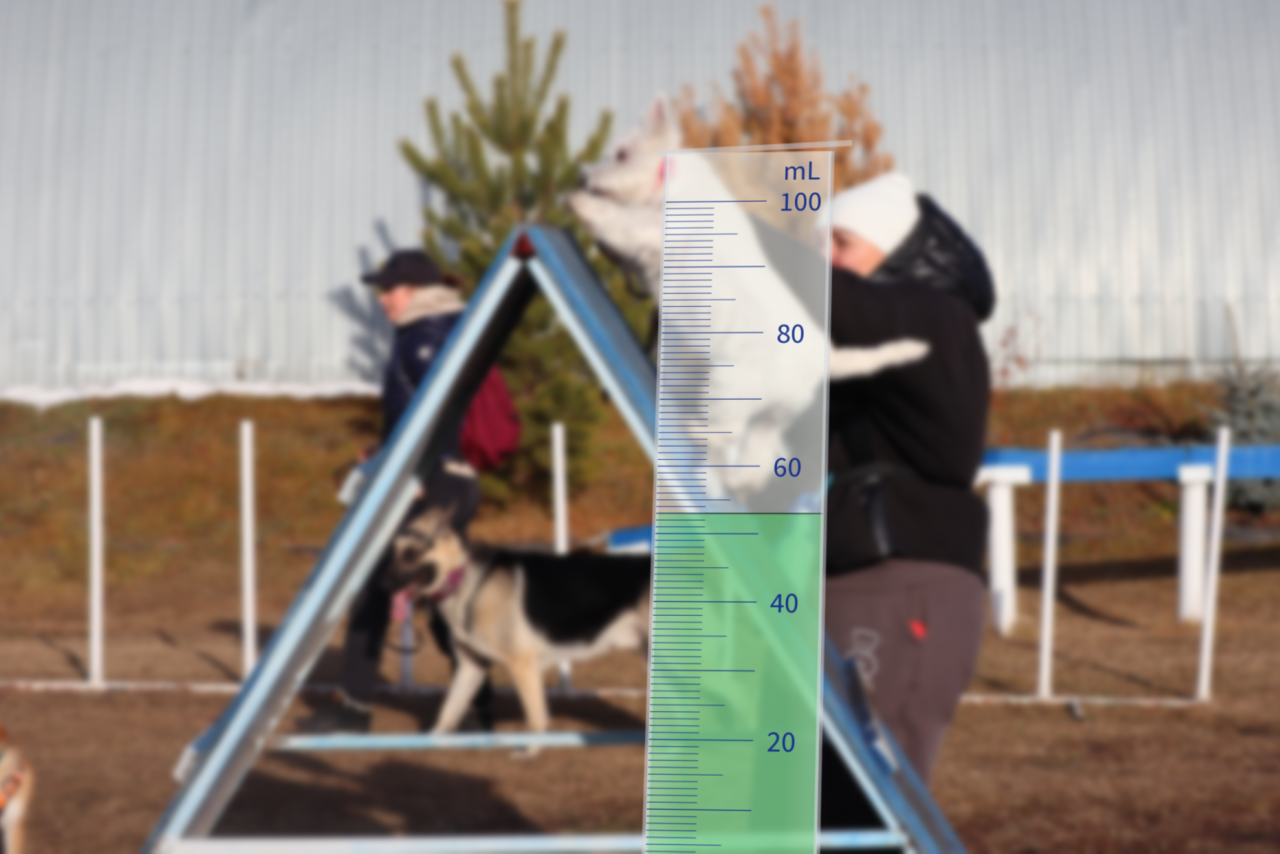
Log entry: 53 mL
